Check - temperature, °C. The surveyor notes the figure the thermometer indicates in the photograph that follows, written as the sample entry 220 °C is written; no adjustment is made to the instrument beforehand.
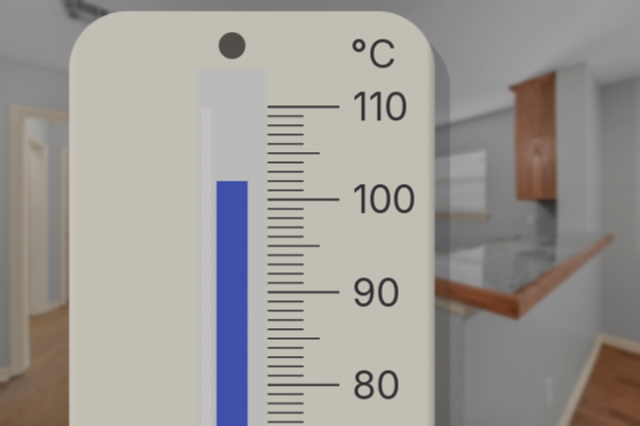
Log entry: 102 °C
